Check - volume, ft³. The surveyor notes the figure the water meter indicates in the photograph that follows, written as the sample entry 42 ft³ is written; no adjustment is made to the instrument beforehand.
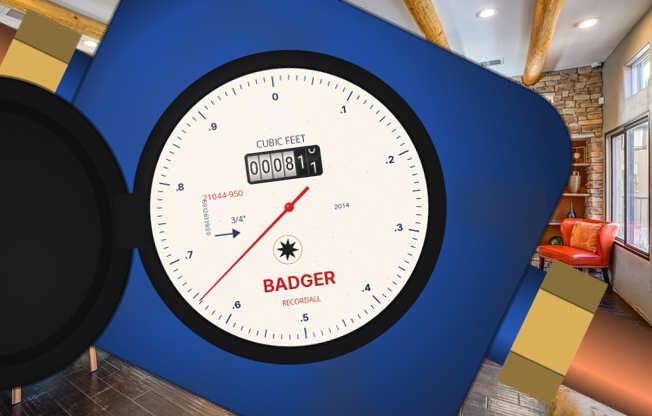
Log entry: 810.64 ft³
